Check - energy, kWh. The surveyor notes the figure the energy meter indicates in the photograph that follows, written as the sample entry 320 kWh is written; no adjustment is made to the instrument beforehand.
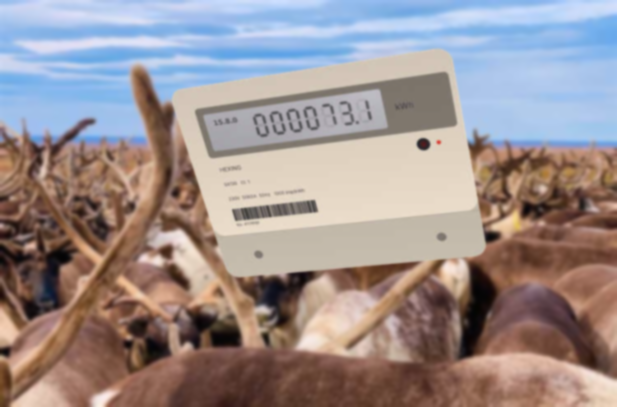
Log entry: 73.1 kWh
